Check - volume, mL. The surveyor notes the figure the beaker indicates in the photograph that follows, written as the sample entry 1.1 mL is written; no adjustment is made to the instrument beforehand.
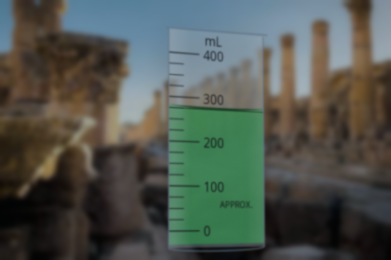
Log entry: 275 mL
